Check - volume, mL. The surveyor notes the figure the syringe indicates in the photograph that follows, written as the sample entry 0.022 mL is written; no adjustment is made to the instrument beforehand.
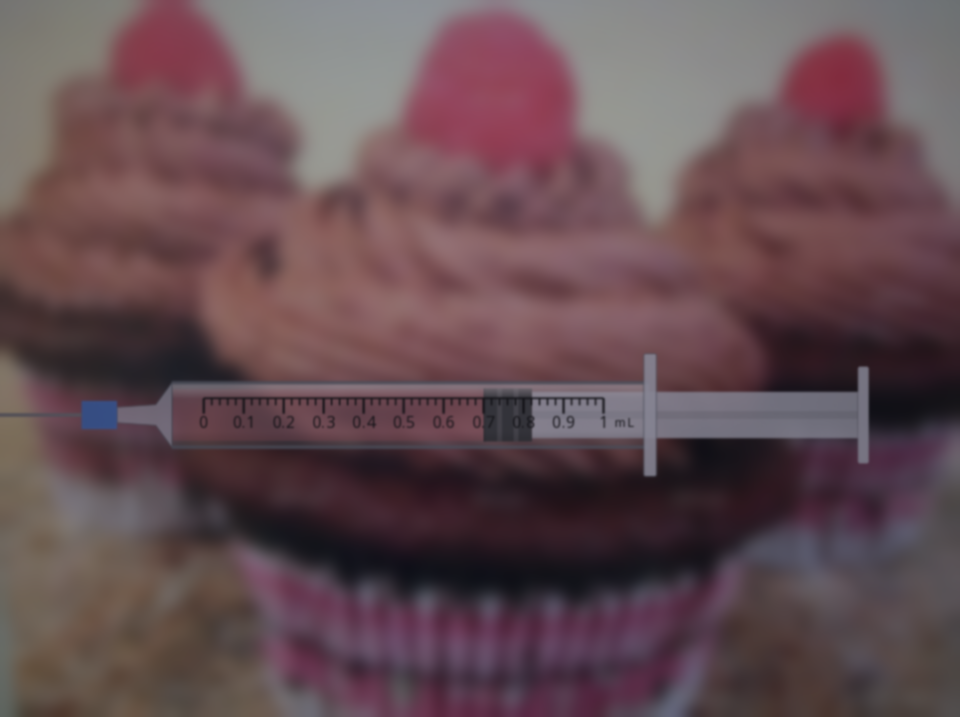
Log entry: 0.7 mL
